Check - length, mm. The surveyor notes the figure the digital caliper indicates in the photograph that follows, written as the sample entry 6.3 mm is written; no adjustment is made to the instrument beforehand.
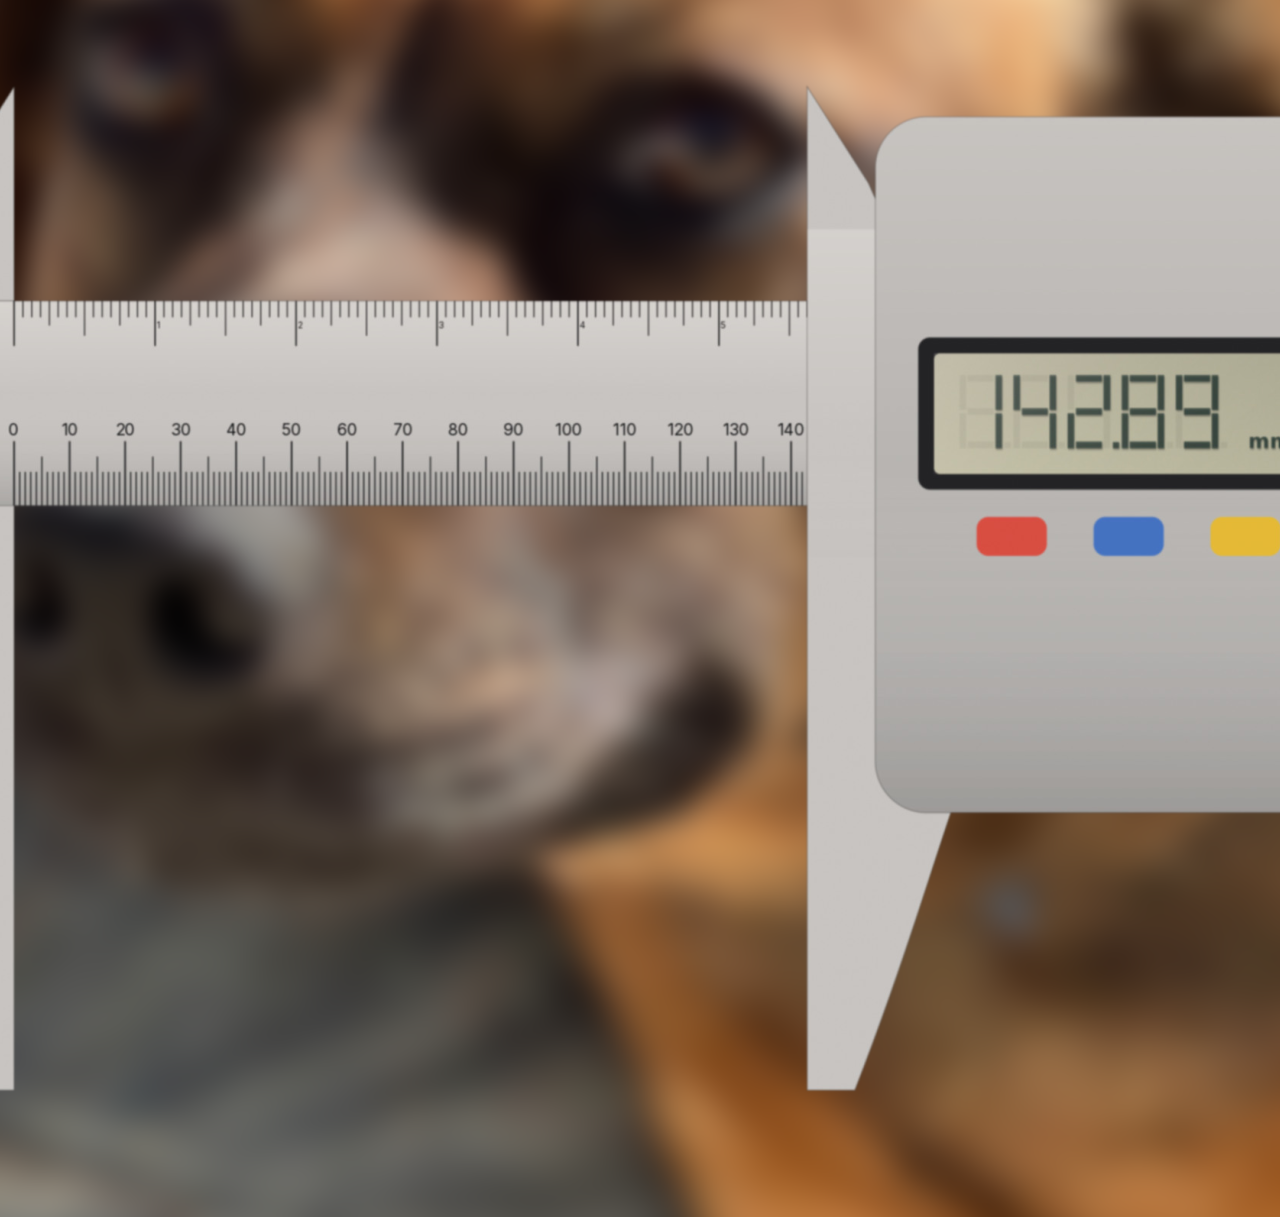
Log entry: 142.89 mm
